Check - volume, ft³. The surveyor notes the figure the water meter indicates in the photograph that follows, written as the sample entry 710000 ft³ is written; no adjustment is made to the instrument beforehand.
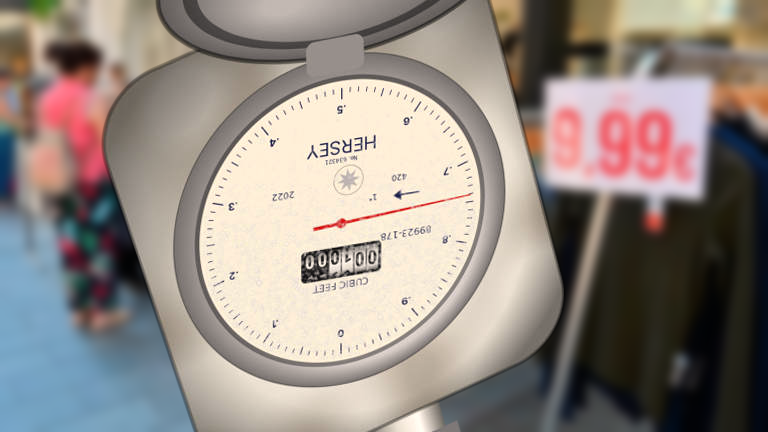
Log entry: 999.74 ft³
